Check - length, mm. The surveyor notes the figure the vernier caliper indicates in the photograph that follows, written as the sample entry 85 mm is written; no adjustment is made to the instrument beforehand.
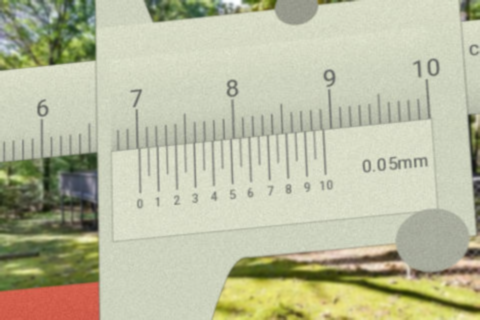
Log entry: 70.2 mm
